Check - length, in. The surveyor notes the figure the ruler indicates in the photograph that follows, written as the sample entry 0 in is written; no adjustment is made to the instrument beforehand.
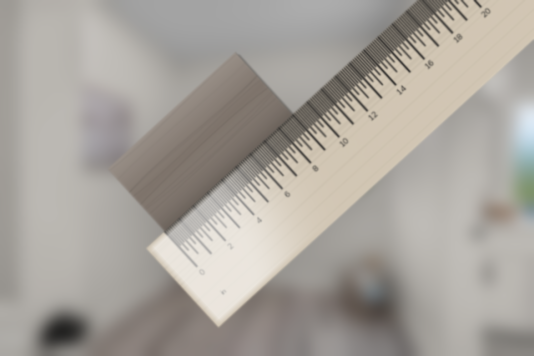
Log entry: 9 in
